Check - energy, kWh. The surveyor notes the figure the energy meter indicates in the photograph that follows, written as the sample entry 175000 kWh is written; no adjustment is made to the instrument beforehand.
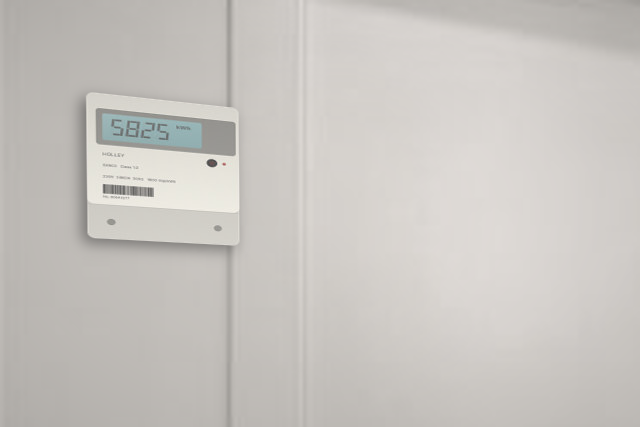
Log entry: 5825 kWh
